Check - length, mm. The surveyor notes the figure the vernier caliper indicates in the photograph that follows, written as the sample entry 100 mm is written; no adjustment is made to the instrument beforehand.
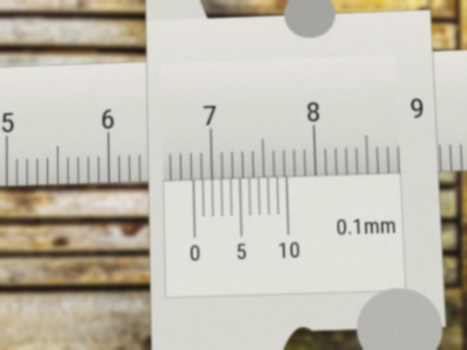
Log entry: 68.2 mm
